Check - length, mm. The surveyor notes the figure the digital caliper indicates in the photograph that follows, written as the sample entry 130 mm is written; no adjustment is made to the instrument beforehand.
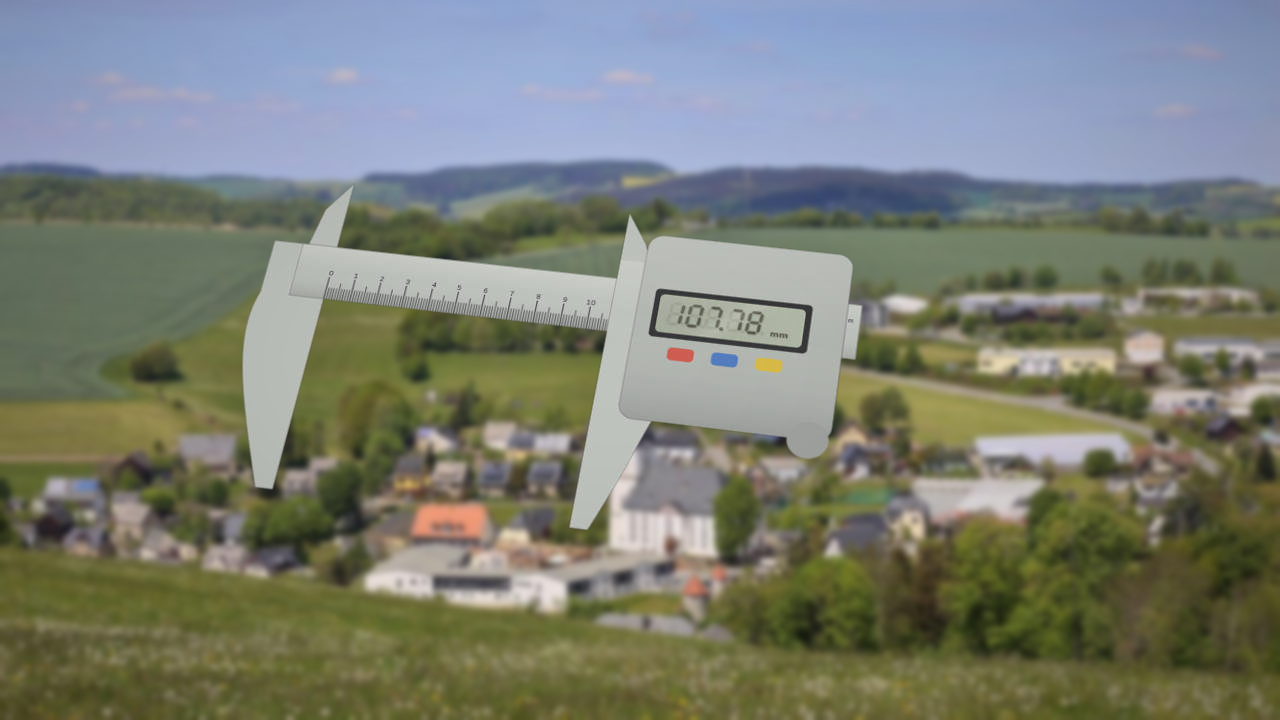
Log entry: 107.78 mm
